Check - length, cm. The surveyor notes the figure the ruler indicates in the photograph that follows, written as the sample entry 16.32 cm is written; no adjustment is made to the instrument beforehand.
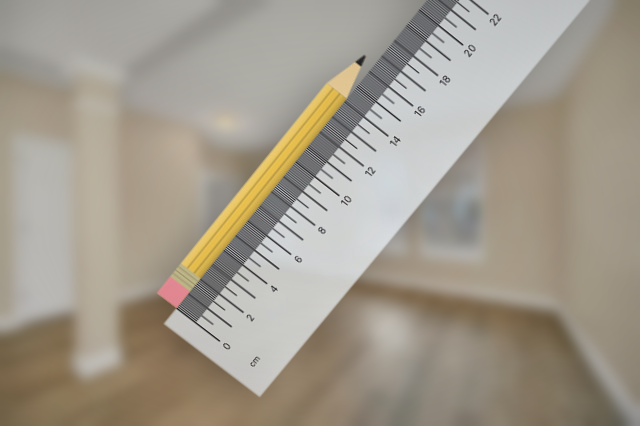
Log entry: 16.5 cm
